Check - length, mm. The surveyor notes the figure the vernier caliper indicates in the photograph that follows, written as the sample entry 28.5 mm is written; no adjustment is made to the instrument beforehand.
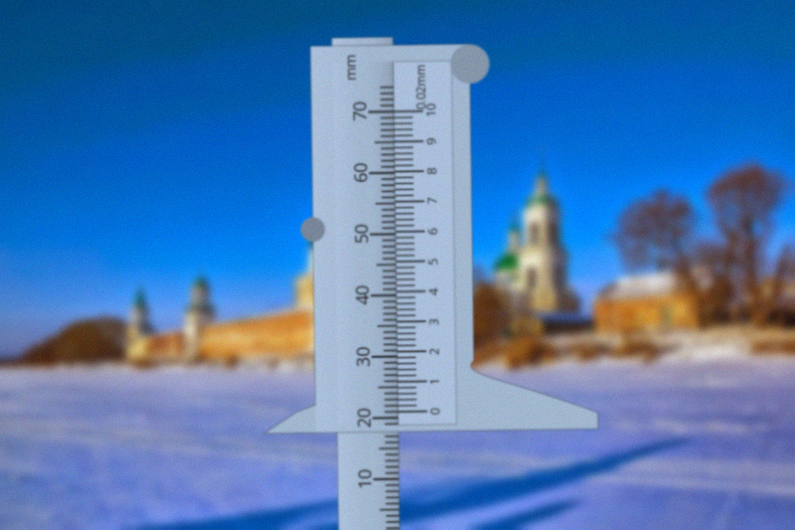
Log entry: 21.0 mm
